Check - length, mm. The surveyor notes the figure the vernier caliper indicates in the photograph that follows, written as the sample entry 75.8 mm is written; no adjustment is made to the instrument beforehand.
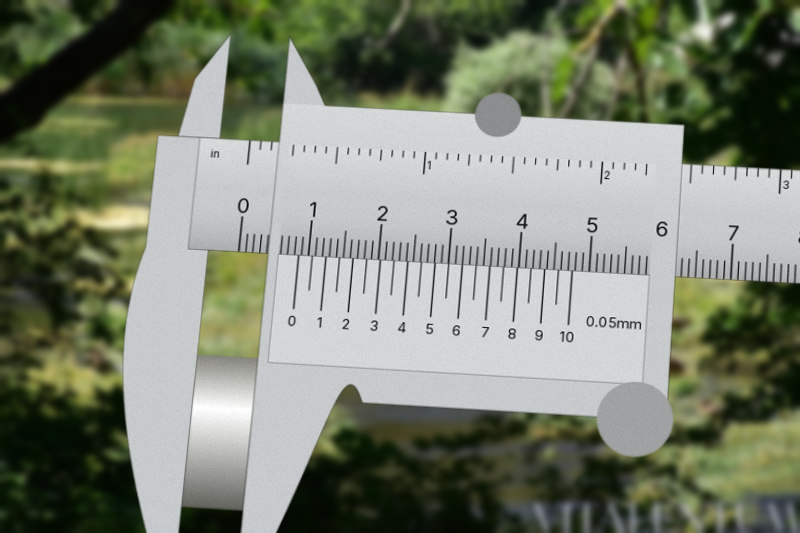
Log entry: 8.6 mm
